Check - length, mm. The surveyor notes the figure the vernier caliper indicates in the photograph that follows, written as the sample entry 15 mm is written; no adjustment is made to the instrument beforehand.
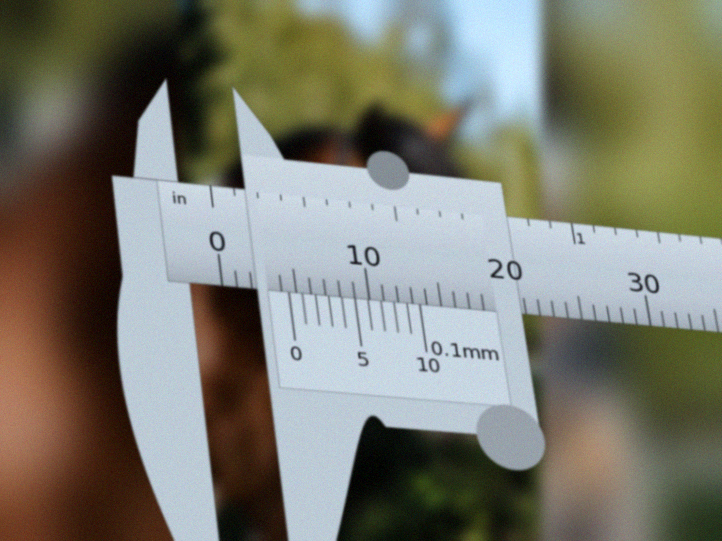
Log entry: 4.5 mm
